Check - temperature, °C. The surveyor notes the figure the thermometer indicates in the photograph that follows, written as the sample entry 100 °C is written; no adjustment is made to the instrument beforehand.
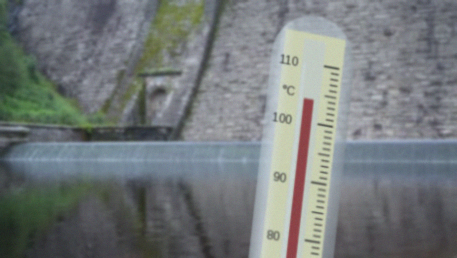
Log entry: 104 °C
